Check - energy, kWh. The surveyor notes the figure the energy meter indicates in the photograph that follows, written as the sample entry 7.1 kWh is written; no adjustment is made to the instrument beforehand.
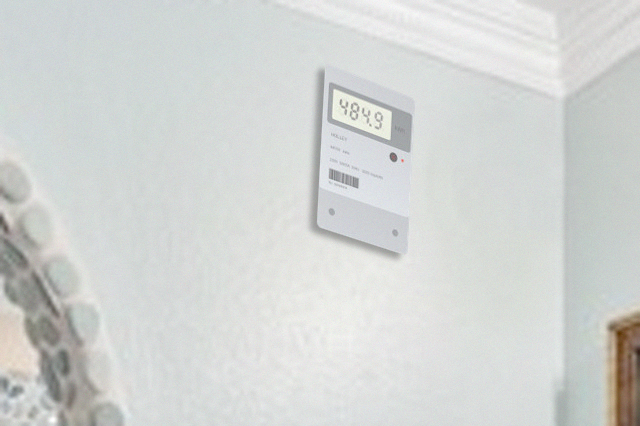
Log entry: 484.9 kWh
